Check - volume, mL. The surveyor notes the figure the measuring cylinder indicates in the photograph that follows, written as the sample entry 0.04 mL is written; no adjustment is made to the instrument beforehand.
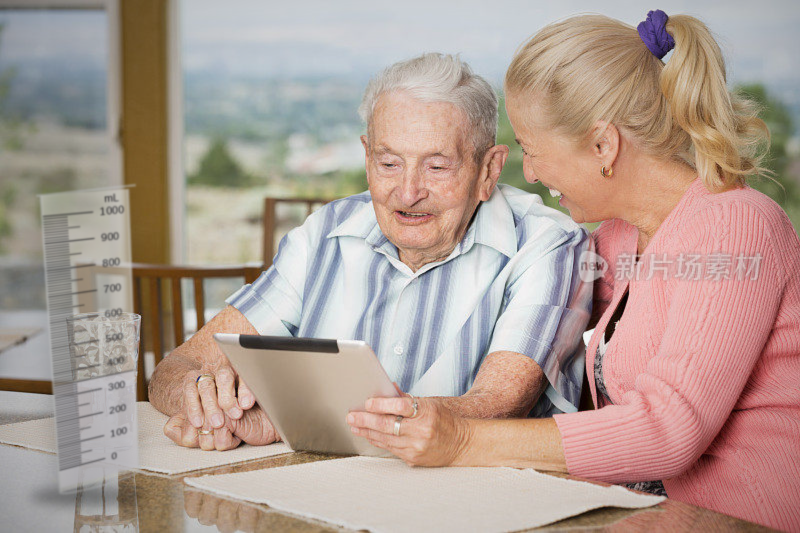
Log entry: 350 mL
